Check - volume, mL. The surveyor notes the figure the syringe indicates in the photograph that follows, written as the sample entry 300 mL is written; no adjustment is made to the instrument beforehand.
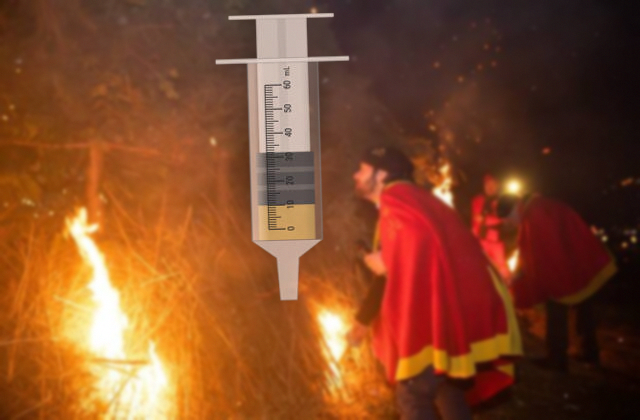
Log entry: 10 mL
